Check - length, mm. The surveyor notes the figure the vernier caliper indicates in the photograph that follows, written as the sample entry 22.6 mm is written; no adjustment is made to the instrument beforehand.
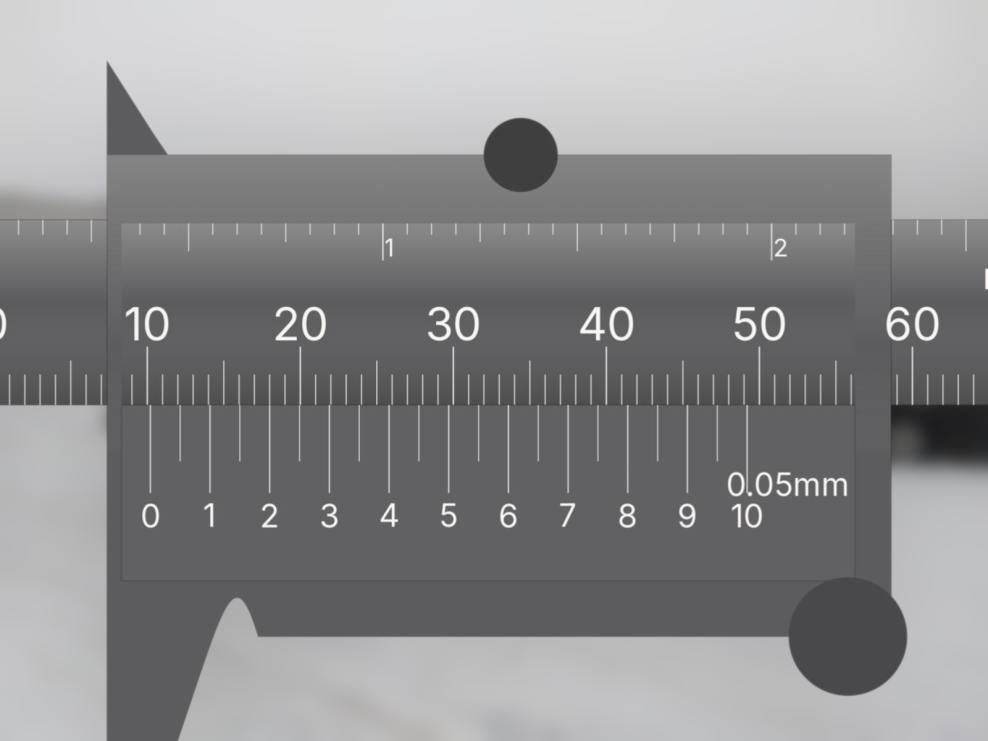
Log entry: 10.2 mm
